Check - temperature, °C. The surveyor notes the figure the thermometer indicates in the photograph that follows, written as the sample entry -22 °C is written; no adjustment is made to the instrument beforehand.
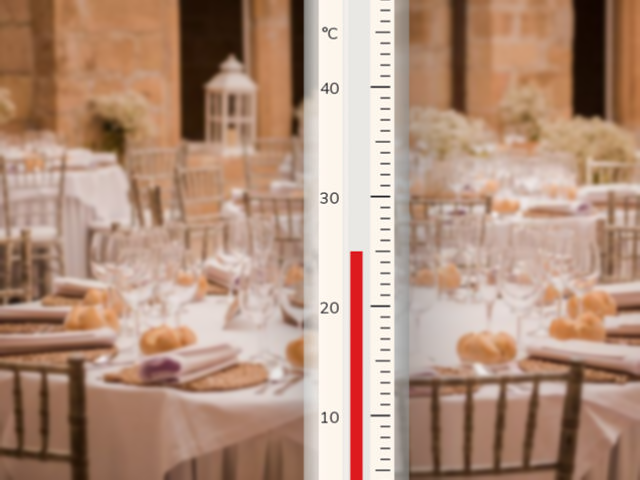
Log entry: 25 °C
